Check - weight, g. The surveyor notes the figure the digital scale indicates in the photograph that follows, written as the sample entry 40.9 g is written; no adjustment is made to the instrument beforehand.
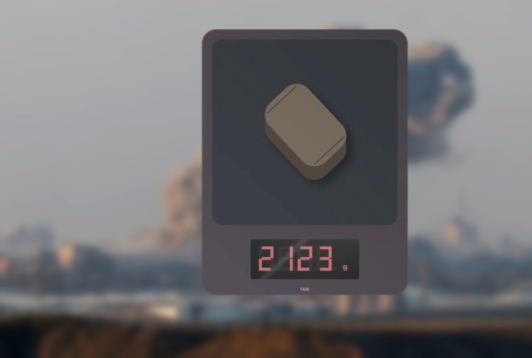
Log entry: 2123 g
